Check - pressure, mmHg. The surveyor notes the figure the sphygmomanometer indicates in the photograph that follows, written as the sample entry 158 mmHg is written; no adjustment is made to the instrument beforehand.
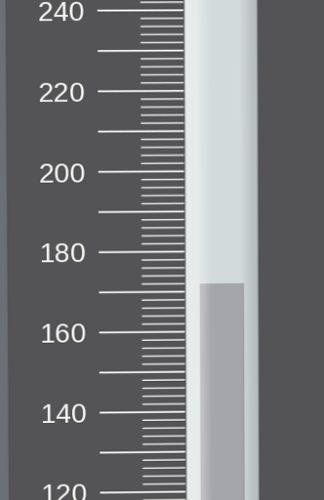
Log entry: 172 mmHg
